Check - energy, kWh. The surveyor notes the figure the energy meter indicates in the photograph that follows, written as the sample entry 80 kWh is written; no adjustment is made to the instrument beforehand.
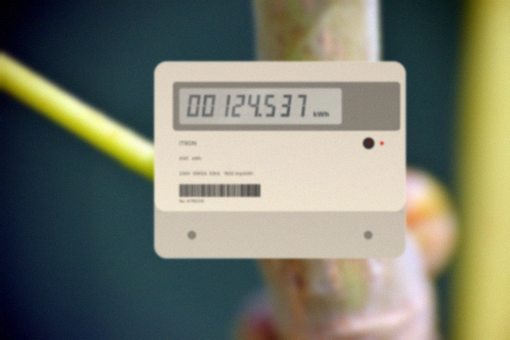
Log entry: 124.537 kWh
